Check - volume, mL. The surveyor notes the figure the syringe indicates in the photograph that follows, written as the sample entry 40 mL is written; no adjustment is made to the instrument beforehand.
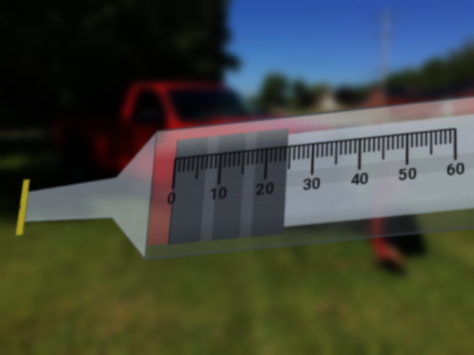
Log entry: 0 mL
